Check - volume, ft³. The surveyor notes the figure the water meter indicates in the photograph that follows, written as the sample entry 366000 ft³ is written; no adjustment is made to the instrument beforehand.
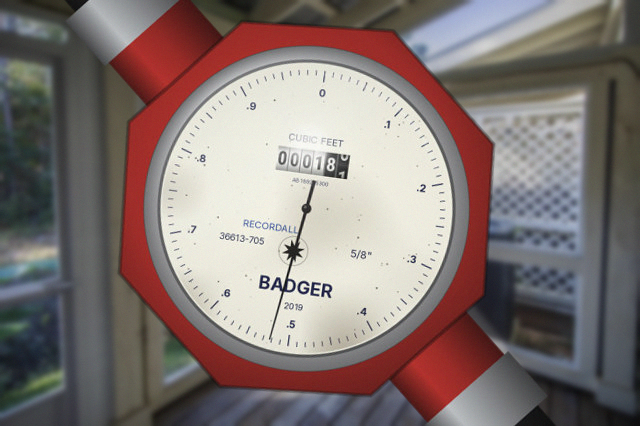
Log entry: 180.52 ft³
